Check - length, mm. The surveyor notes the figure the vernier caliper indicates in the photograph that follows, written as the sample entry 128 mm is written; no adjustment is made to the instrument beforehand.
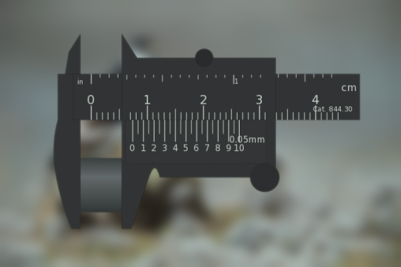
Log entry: 7.4 mm
